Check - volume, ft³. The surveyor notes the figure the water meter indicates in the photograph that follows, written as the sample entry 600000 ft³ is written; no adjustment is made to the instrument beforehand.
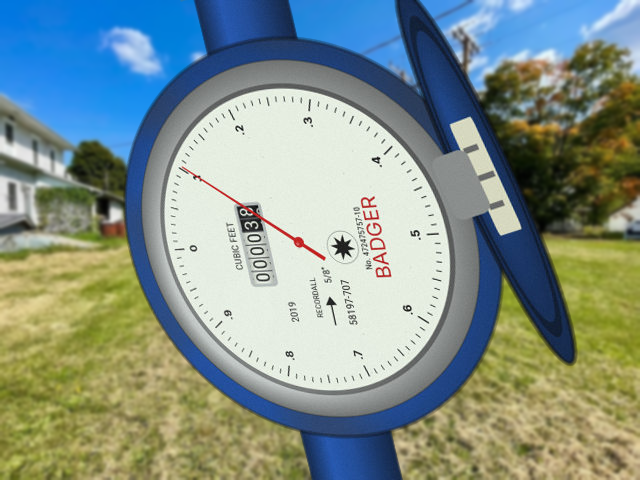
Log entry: 38.10 ft³
